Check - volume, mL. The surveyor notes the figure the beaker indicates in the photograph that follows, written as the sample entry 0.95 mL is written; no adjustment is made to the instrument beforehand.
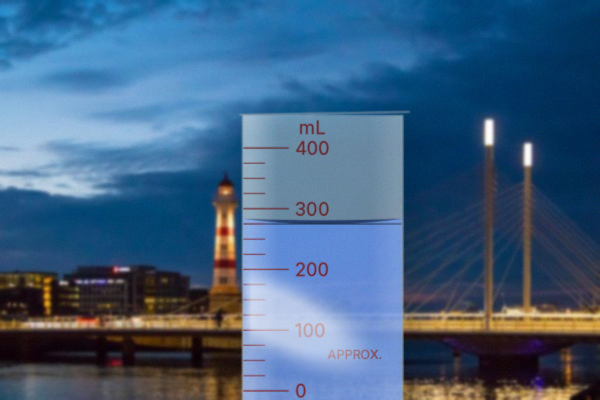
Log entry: 275 mL
